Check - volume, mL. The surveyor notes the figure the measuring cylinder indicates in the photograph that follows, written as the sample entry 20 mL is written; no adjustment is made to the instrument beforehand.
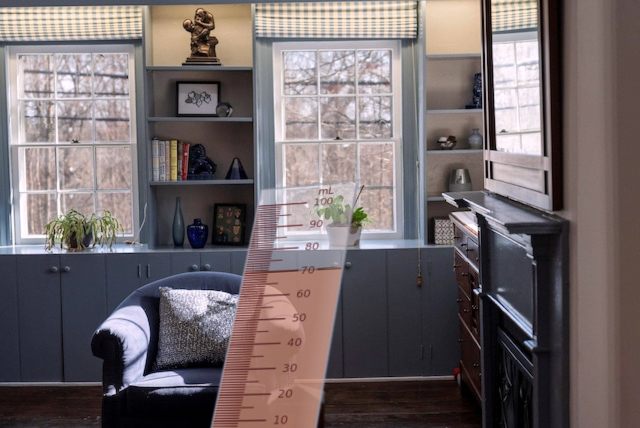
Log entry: 70 mL
